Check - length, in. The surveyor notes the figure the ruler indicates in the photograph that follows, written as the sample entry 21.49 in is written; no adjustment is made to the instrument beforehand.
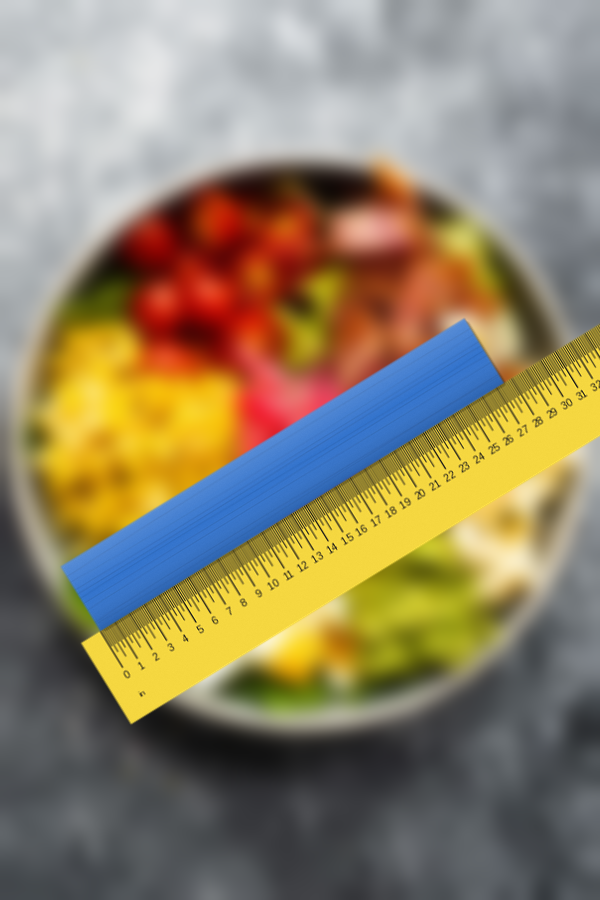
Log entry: 27.5 in
